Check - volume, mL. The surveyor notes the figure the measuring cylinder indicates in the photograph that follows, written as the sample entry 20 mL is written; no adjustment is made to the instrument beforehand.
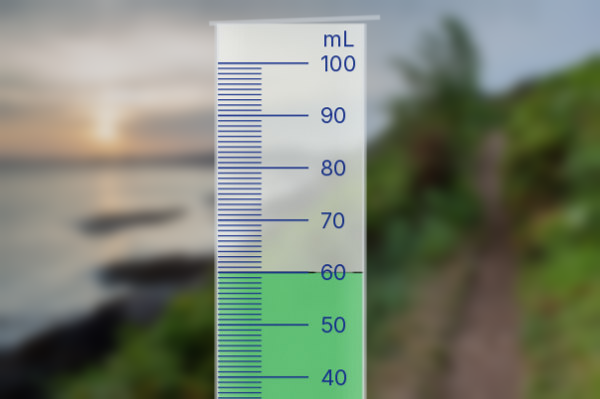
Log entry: 60 mL
